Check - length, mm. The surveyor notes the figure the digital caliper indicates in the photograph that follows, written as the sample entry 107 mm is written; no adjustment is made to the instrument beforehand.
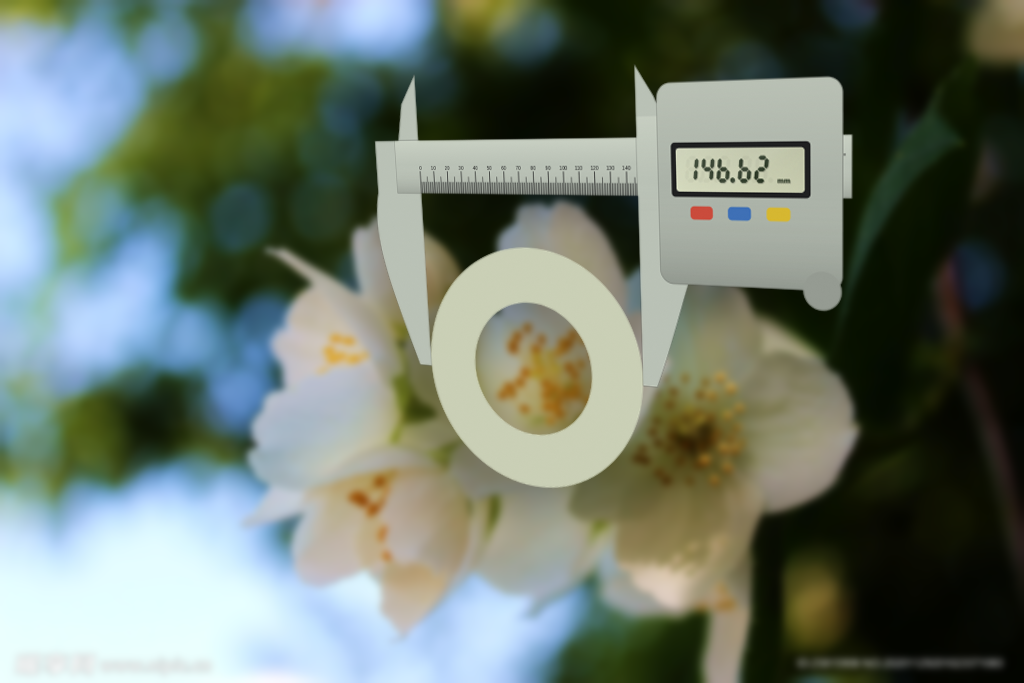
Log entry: 146.62 mm
